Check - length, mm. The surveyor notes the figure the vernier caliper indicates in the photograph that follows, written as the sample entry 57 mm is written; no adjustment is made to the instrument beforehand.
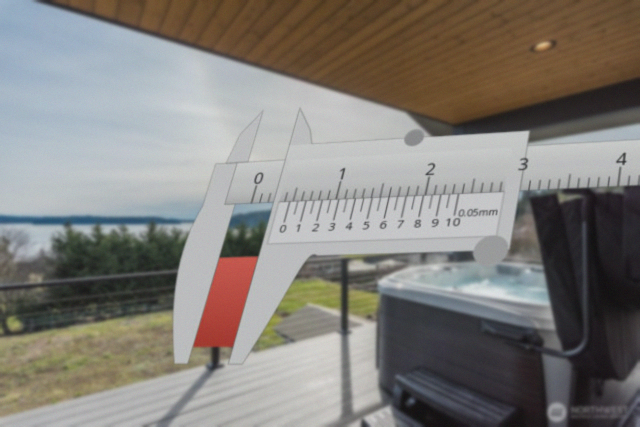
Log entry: 4.6 mm
